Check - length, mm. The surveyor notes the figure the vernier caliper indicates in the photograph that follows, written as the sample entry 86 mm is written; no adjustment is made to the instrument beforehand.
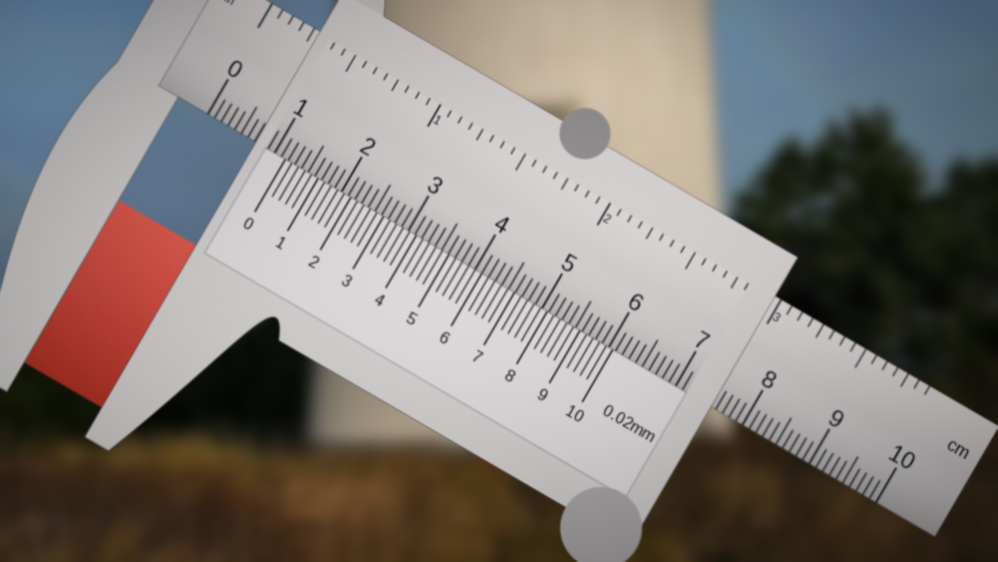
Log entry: 11.6 mm
